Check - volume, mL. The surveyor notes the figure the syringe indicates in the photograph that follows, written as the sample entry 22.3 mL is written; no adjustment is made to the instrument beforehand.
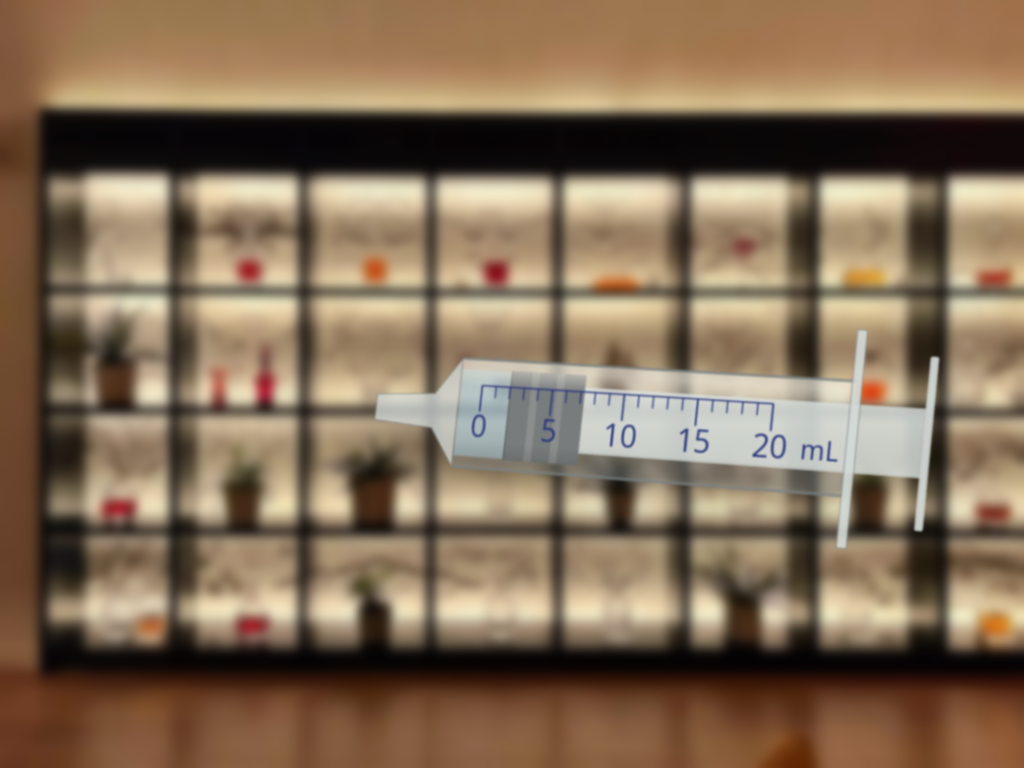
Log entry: 2 mL
